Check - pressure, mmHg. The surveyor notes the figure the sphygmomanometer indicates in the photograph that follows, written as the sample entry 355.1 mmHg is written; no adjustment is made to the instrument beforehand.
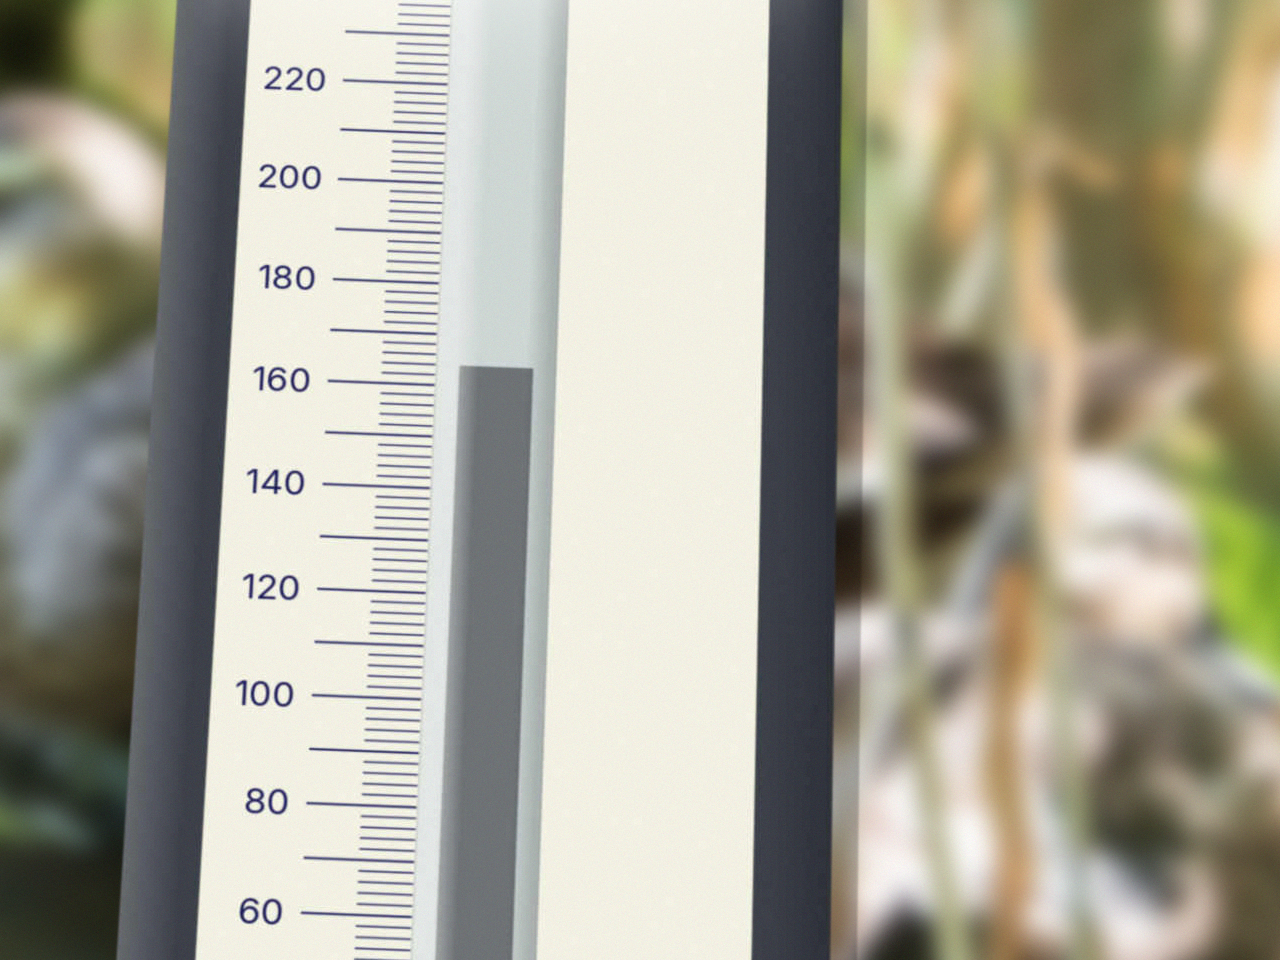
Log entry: 164 mmHg
